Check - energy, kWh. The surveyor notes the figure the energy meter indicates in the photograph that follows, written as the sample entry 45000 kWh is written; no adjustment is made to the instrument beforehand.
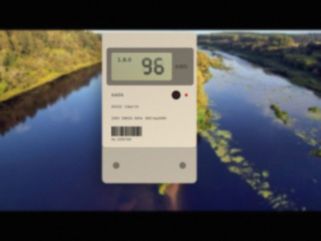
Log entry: 96 kWh
